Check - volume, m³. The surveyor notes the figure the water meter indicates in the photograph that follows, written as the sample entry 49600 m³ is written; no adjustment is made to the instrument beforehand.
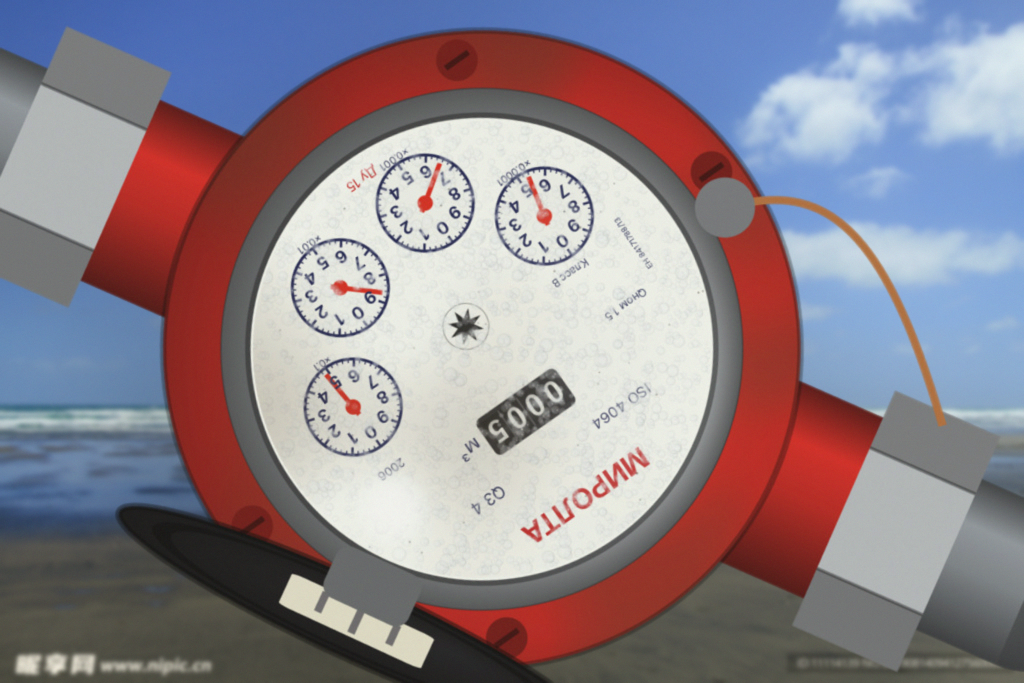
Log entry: 5.4865 m³
